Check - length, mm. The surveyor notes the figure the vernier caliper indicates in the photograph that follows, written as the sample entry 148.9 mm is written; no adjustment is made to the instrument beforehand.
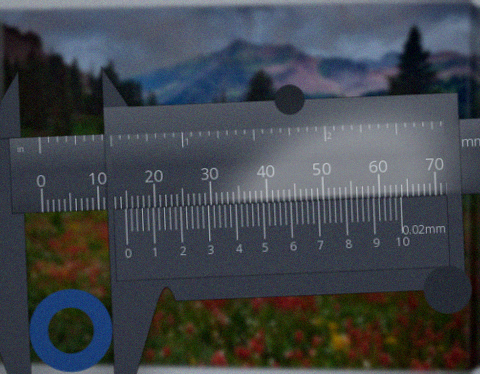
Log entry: 14.8 mm
